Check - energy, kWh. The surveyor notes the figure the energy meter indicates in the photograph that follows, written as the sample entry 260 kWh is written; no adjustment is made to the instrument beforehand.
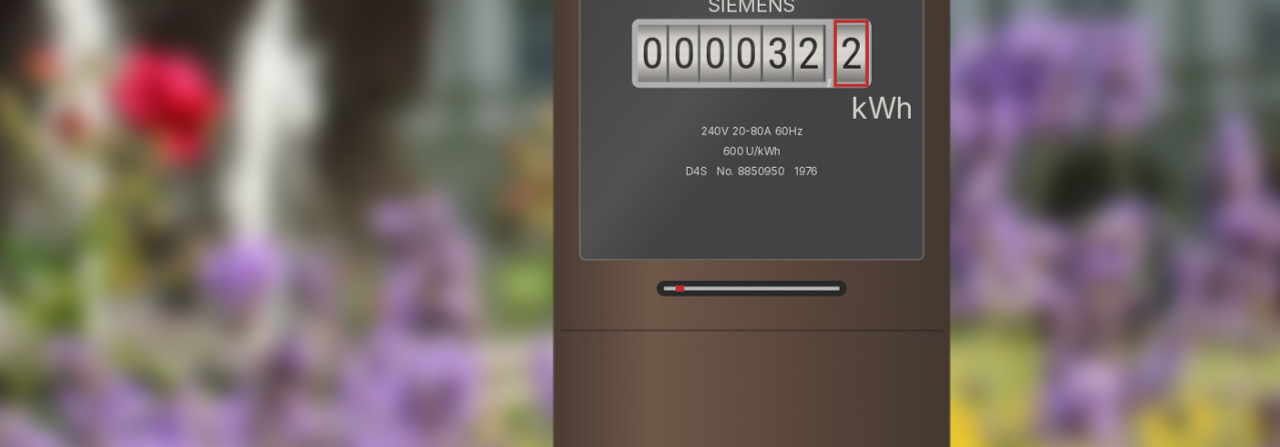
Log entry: 32.2 kWh
